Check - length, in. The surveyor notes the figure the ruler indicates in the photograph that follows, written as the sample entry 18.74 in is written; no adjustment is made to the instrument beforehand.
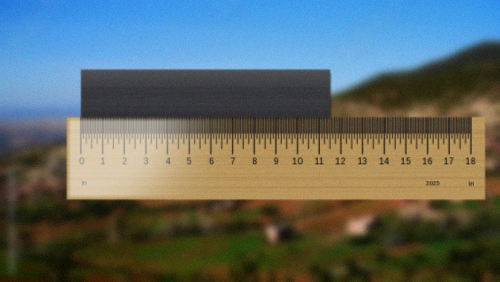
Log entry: 11.5 in
